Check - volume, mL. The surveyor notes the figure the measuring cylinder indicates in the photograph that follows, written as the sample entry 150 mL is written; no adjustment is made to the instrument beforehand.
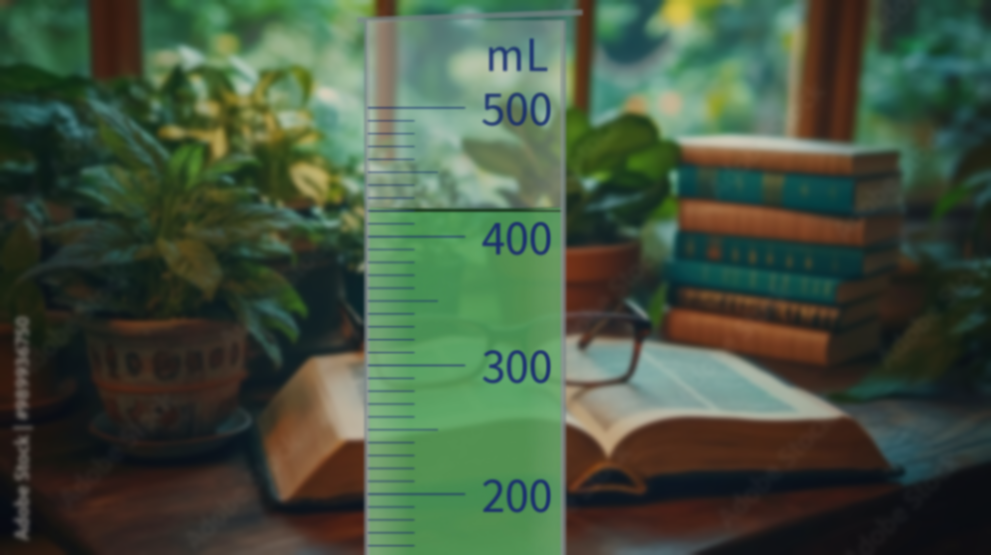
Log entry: 420 mL
